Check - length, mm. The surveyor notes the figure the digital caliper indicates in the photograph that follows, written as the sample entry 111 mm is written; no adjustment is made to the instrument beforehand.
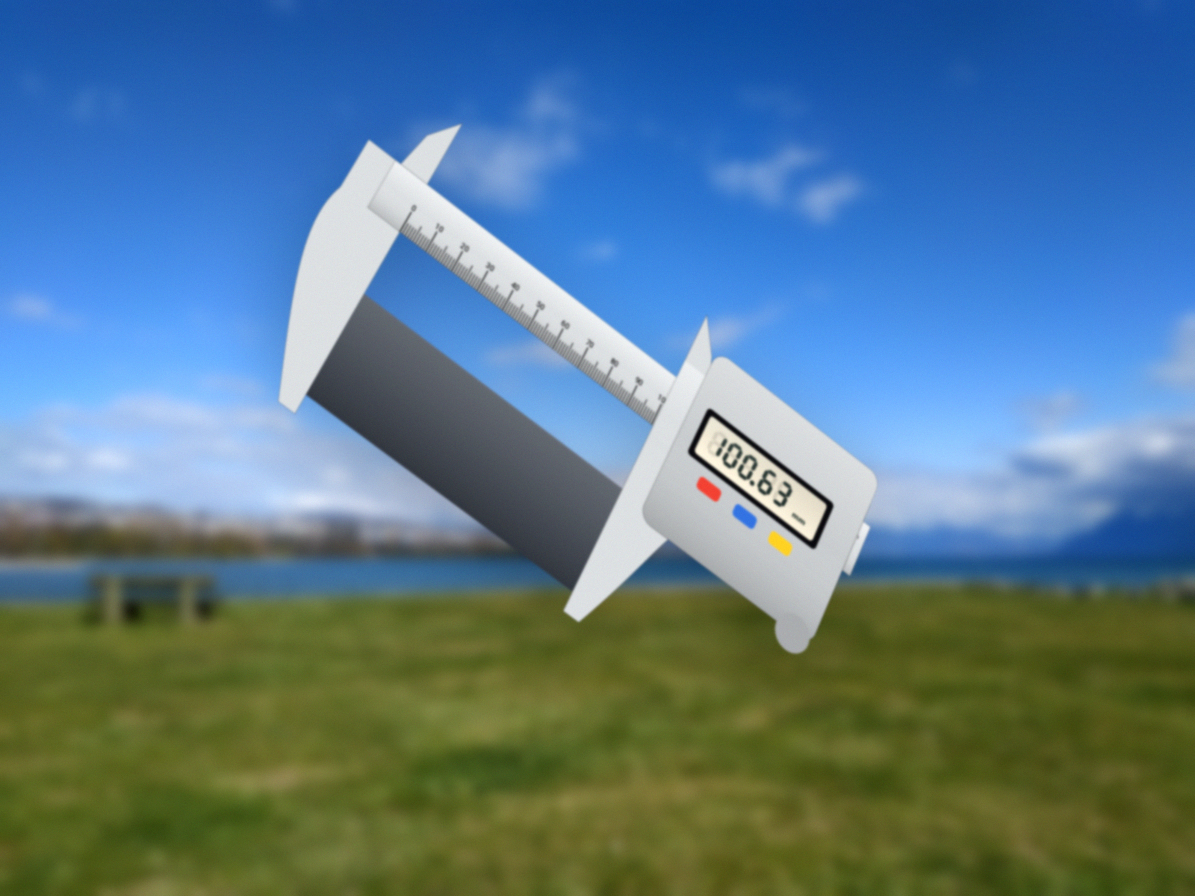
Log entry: 100.63 mm
